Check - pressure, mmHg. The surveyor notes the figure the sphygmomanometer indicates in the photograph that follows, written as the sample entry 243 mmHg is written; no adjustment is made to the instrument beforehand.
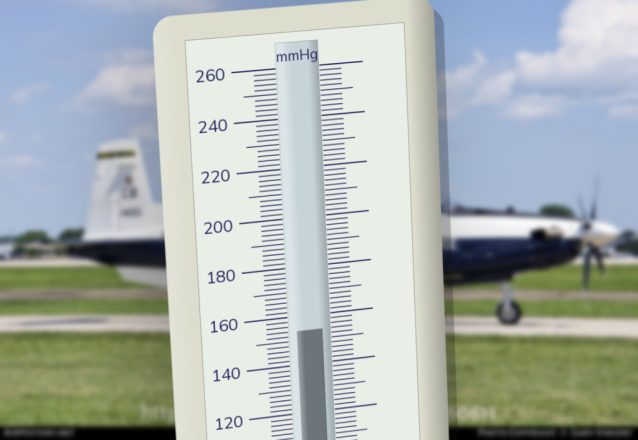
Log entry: 154 mmHg
